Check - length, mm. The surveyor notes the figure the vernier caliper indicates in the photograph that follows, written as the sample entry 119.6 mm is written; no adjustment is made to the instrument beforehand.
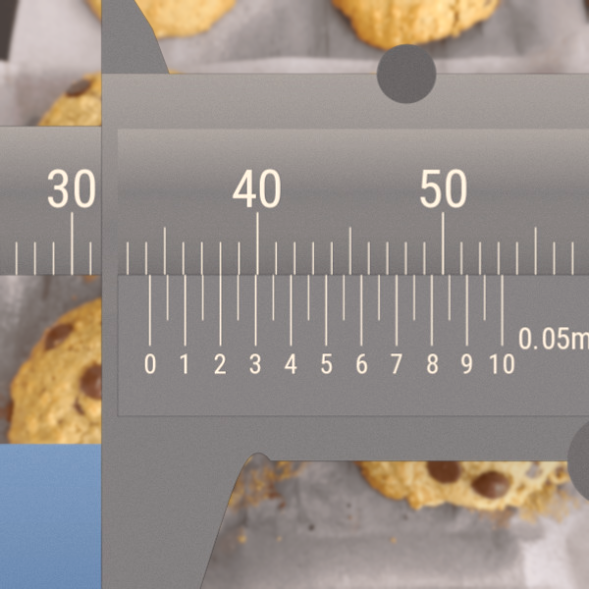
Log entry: 34.2 mm
